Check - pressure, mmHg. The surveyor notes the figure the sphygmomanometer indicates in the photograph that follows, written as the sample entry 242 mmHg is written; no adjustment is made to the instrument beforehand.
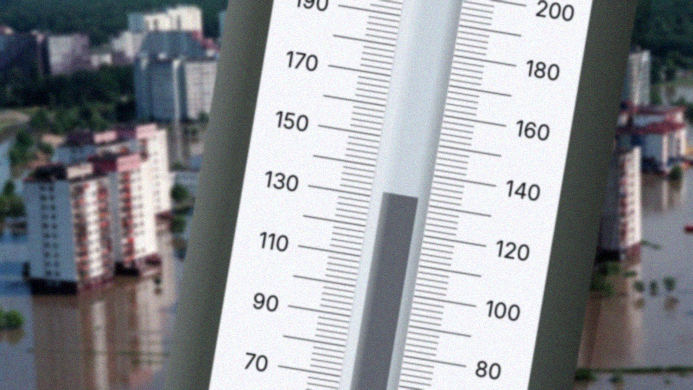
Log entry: 132 mmHg
